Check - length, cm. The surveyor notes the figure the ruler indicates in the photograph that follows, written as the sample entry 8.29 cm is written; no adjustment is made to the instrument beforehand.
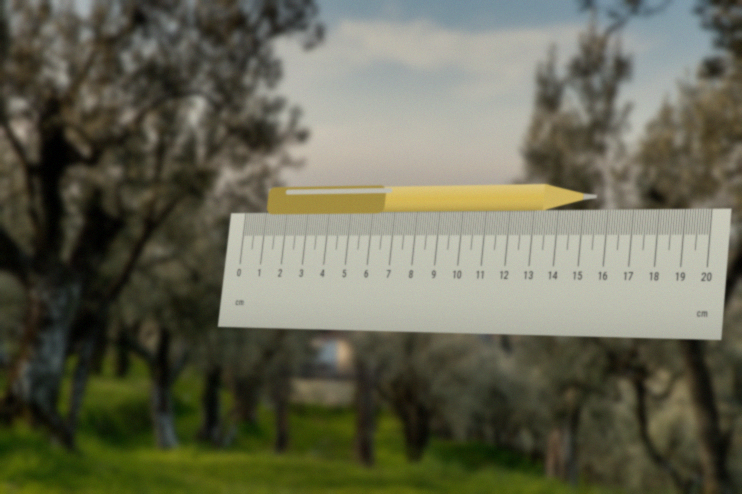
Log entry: 14.5 cm
